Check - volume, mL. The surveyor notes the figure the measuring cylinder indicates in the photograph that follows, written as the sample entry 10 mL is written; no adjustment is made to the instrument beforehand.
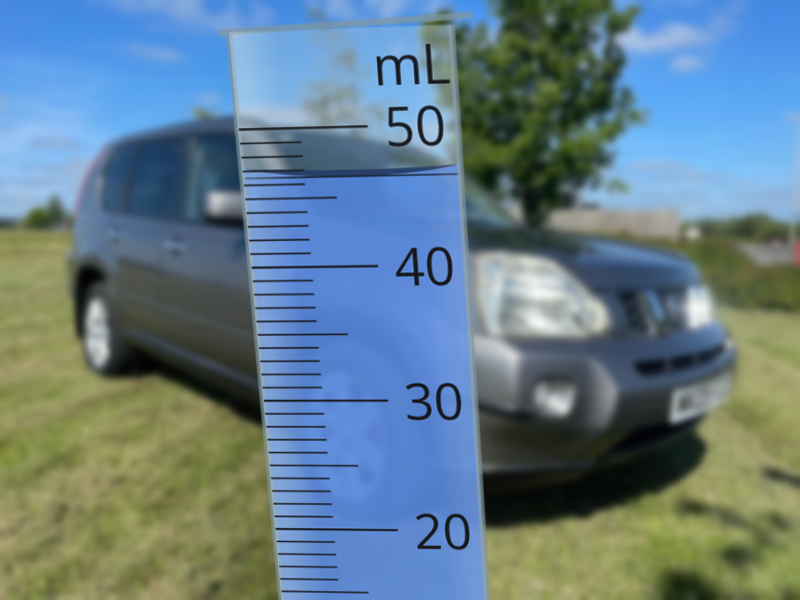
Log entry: 46.5 mL
